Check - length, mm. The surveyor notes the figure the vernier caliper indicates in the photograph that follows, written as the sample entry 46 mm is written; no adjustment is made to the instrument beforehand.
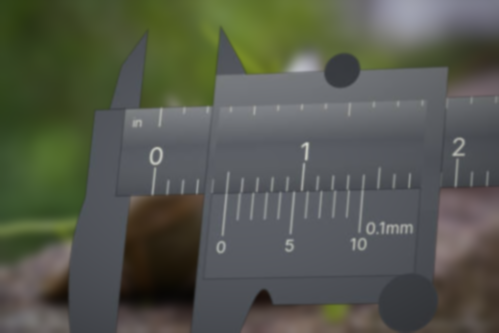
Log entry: 5.0 mm
